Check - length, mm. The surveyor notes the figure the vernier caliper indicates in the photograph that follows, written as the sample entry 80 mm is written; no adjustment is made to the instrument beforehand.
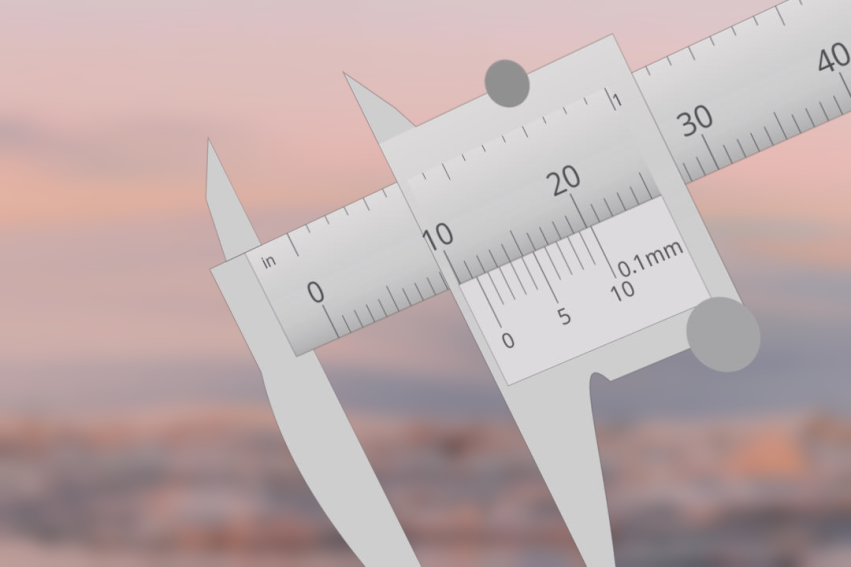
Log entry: 11.3 mm
